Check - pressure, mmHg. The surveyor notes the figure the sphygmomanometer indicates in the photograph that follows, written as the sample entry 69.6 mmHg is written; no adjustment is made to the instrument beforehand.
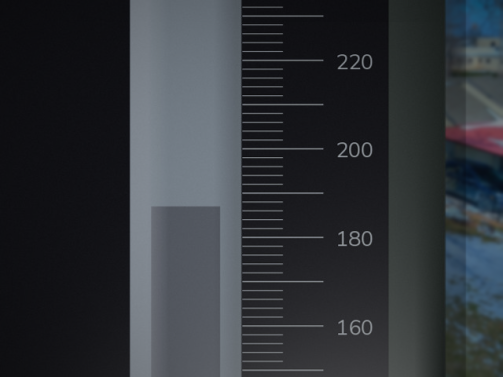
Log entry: 187 mmHg
